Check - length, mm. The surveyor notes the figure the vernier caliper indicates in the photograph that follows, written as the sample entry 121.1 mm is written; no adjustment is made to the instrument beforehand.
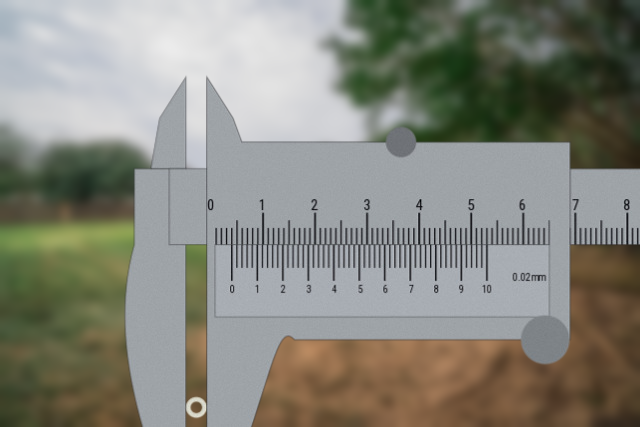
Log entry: 4.0 mm
